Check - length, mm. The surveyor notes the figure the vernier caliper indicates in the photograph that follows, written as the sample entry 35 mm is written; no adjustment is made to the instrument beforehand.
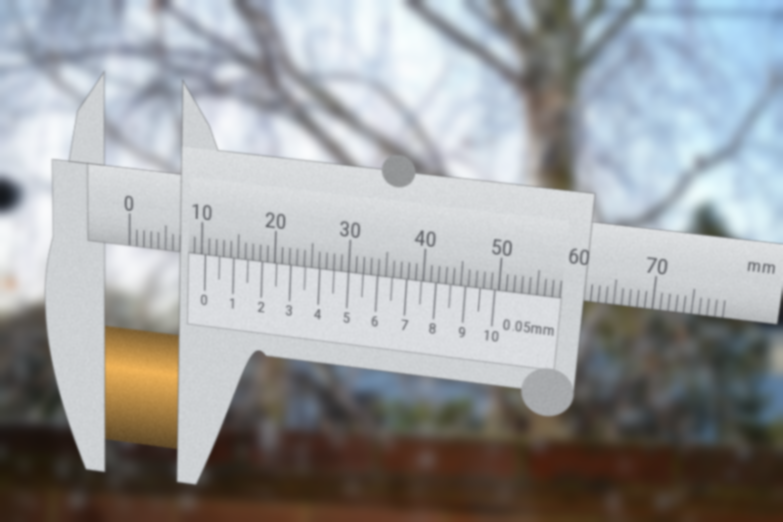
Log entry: 10.5 mm
